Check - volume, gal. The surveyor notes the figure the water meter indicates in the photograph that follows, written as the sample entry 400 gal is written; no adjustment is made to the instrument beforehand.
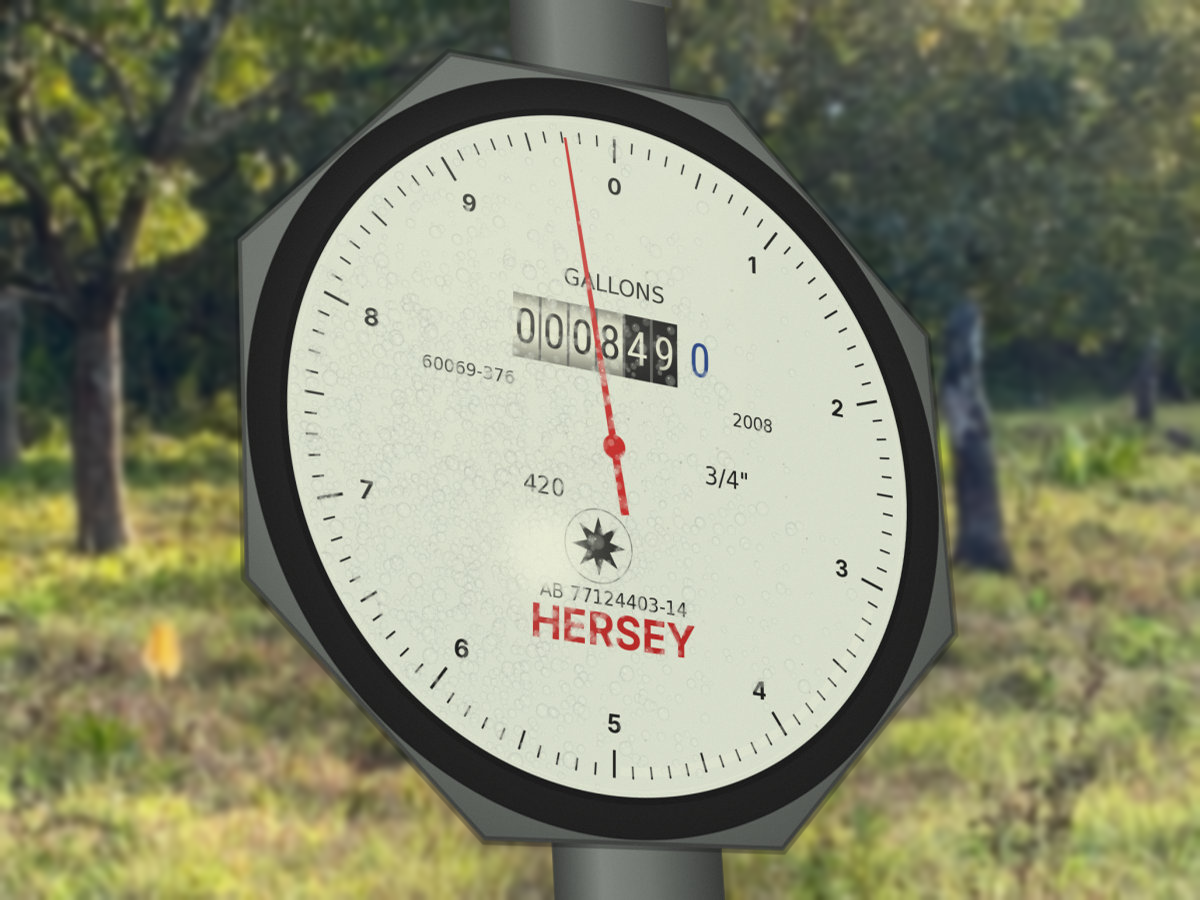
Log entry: 8489.7 gal
